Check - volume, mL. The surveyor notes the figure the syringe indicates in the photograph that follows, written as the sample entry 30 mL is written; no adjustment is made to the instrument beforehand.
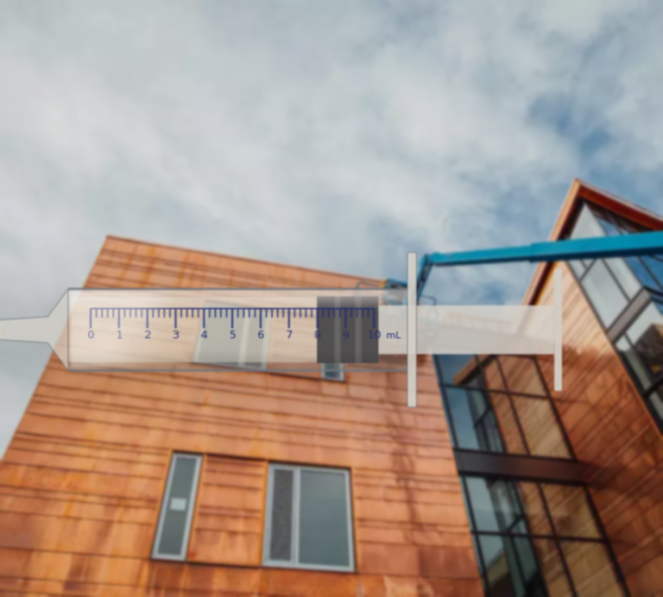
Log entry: 8 mL
